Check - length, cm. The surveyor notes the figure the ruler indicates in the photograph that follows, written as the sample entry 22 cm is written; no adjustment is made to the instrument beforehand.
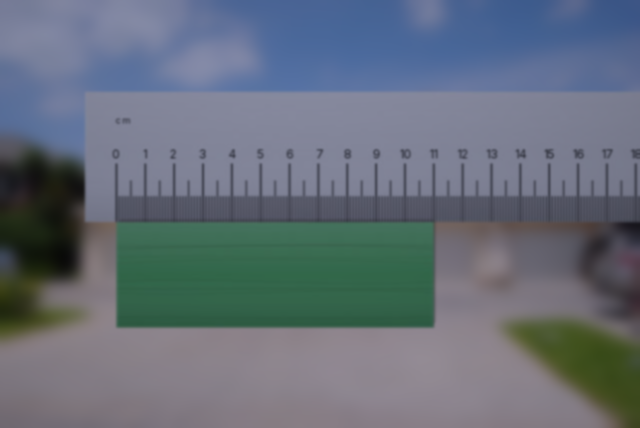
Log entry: 11 cm
